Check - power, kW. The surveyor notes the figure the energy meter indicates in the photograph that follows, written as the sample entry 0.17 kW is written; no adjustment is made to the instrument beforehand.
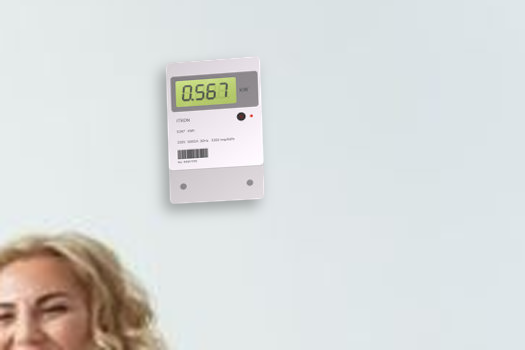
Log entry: 0.567 kW
